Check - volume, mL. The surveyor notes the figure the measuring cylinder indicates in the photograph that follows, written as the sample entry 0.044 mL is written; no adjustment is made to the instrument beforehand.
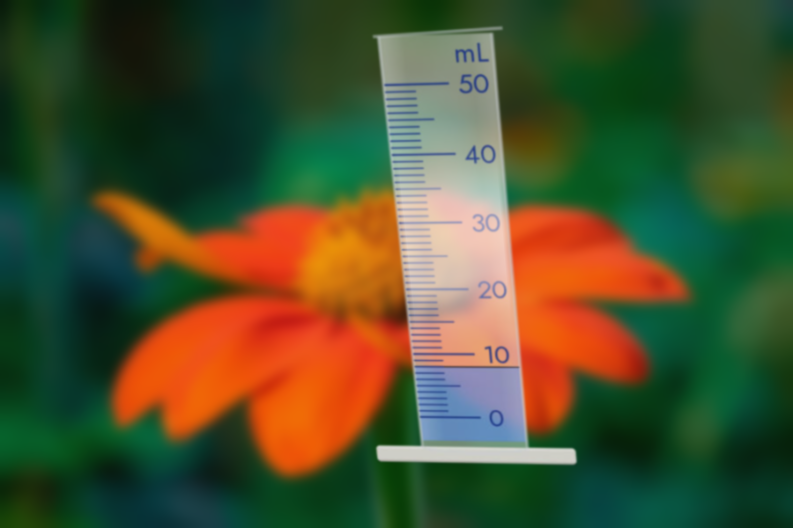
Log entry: 8 mL
